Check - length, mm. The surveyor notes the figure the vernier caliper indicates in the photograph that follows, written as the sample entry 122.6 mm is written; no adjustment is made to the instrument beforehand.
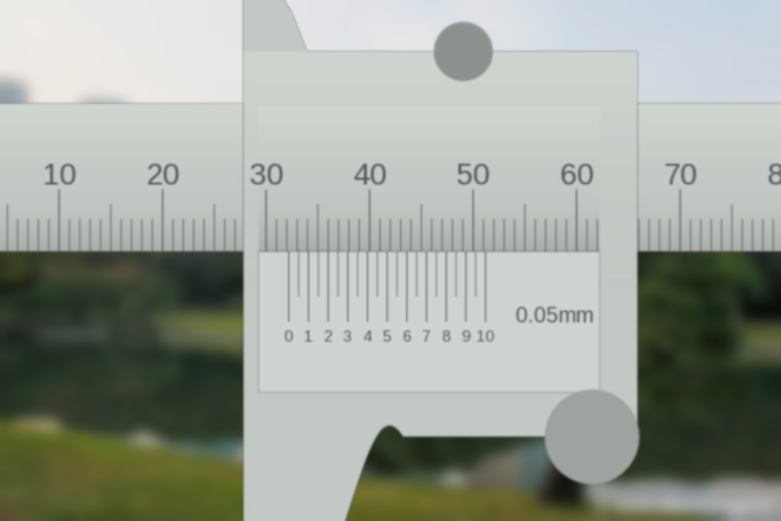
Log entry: 32.2 mm
